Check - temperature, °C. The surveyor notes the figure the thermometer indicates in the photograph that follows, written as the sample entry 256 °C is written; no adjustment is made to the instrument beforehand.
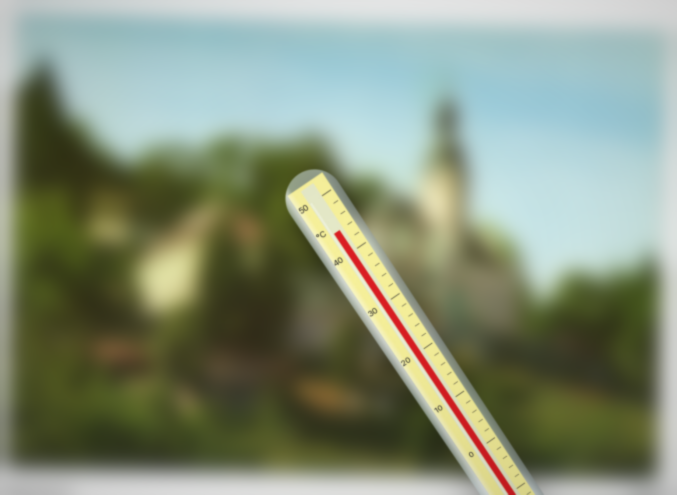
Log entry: 44 °C
